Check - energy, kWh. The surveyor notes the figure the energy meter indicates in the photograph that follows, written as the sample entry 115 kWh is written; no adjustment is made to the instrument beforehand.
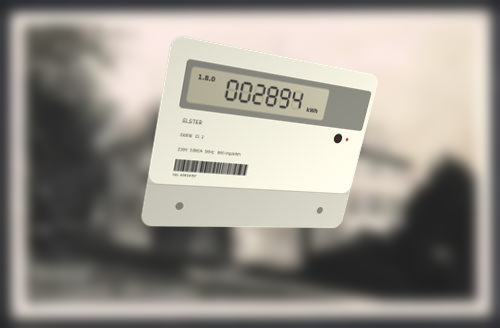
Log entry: 2894 kWh
